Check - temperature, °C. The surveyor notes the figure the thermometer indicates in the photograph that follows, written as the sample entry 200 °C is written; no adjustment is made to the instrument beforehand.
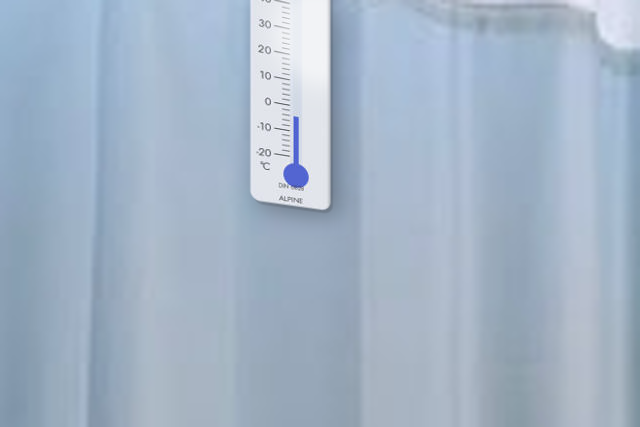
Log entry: -4 °C
